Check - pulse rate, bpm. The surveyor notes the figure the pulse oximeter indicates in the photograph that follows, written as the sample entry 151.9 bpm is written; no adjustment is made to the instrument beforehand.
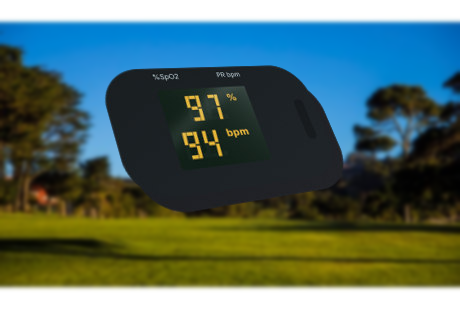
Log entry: 94 bpm
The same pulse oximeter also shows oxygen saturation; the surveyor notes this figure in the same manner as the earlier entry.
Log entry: 97 %
